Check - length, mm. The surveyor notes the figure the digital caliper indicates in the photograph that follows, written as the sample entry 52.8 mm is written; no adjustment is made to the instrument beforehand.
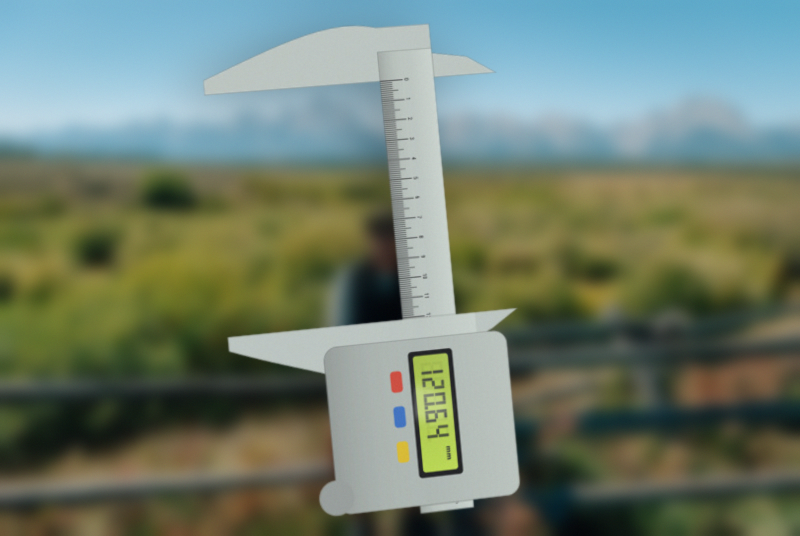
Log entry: 120.64 mm
